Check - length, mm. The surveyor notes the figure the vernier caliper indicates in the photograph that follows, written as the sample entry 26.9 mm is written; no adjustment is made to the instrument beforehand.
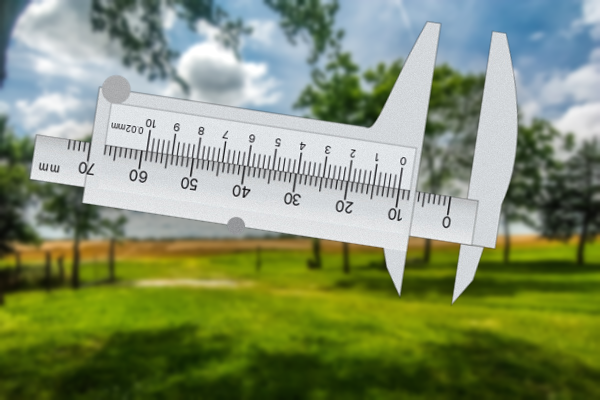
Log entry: 10.0 mm
